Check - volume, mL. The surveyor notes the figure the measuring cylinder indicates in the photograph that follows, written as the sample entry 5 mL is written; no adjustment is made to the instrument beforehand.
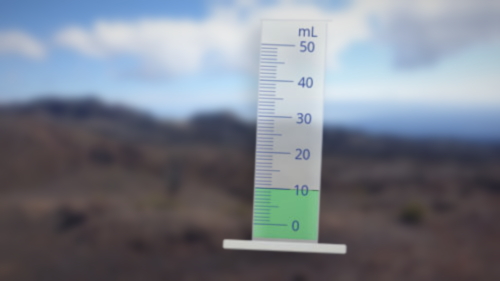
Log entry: 10 mL
